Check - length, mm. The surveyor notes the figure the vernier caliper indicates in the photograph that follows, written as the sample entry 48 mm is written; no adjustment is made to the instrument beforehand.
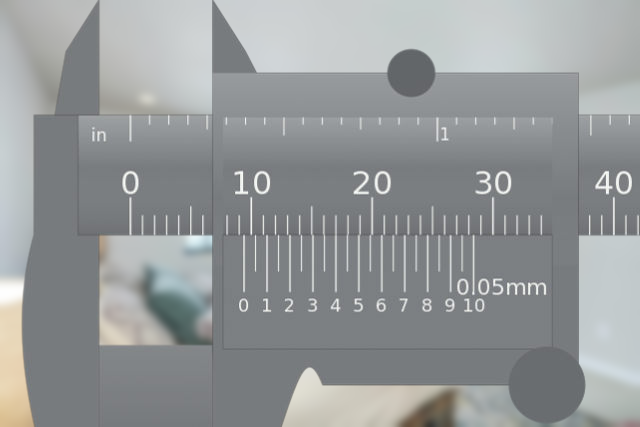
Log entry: 9.4 mm
